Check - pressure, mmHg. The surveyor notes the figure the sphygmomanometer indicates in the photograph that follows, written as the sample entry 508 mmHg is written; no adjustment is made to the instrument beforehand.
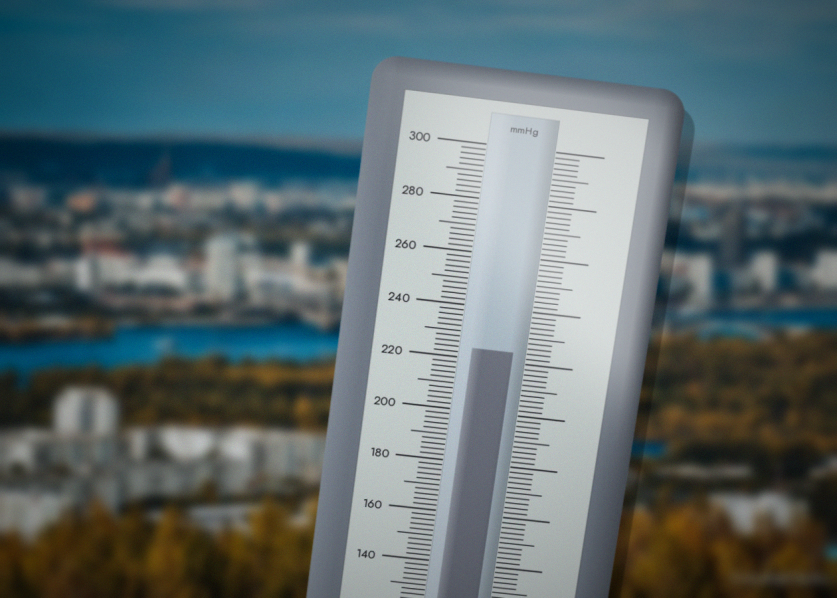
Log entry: 224 mmHg
